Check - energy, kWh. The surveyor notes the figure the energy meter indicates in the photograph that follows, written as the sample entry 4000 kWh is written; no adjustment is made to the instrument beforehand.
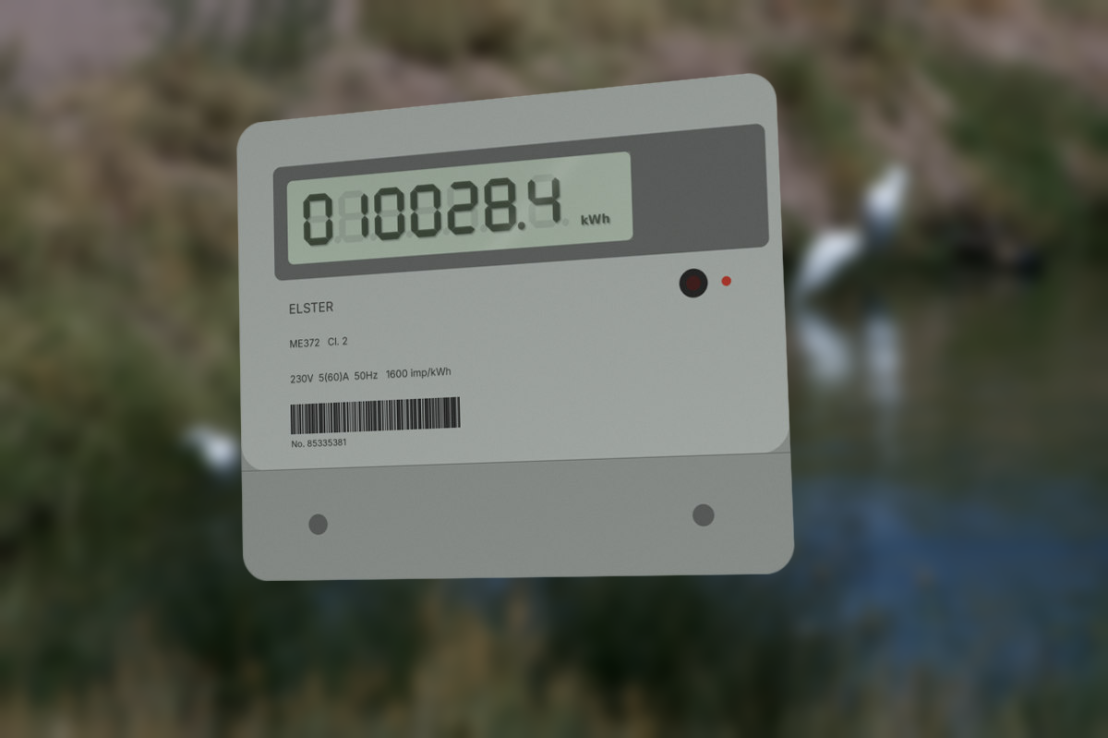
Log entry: 10028.4 kWh
